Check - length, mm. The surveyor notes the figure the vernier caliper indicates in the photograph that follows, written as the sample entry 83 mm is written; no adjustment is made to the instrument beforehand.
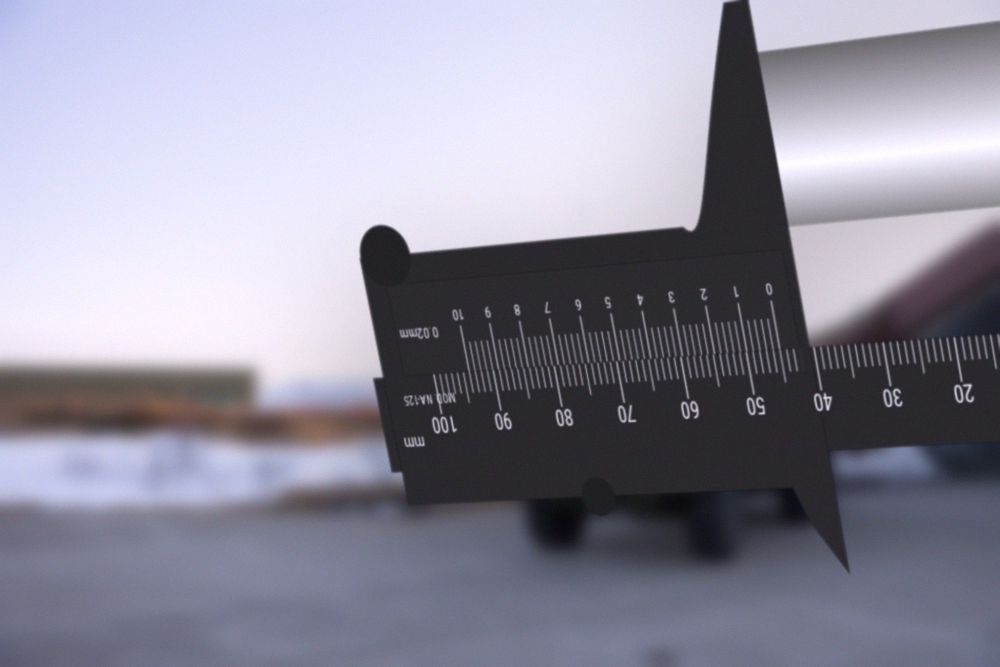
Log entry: 45.0 mm
